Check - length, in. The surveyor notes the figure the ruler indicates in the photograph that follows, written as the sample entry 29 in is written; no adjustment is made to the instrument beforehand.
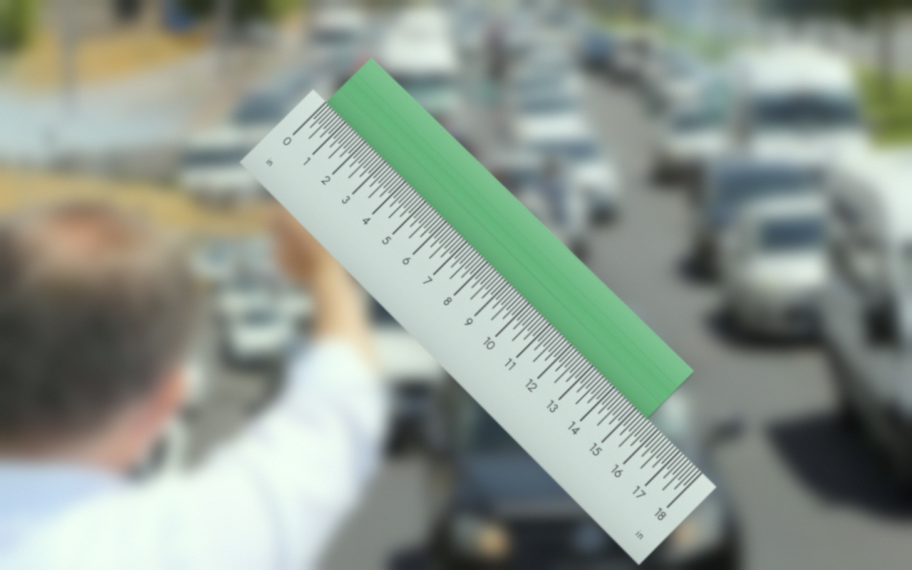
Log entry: 15.5 in
